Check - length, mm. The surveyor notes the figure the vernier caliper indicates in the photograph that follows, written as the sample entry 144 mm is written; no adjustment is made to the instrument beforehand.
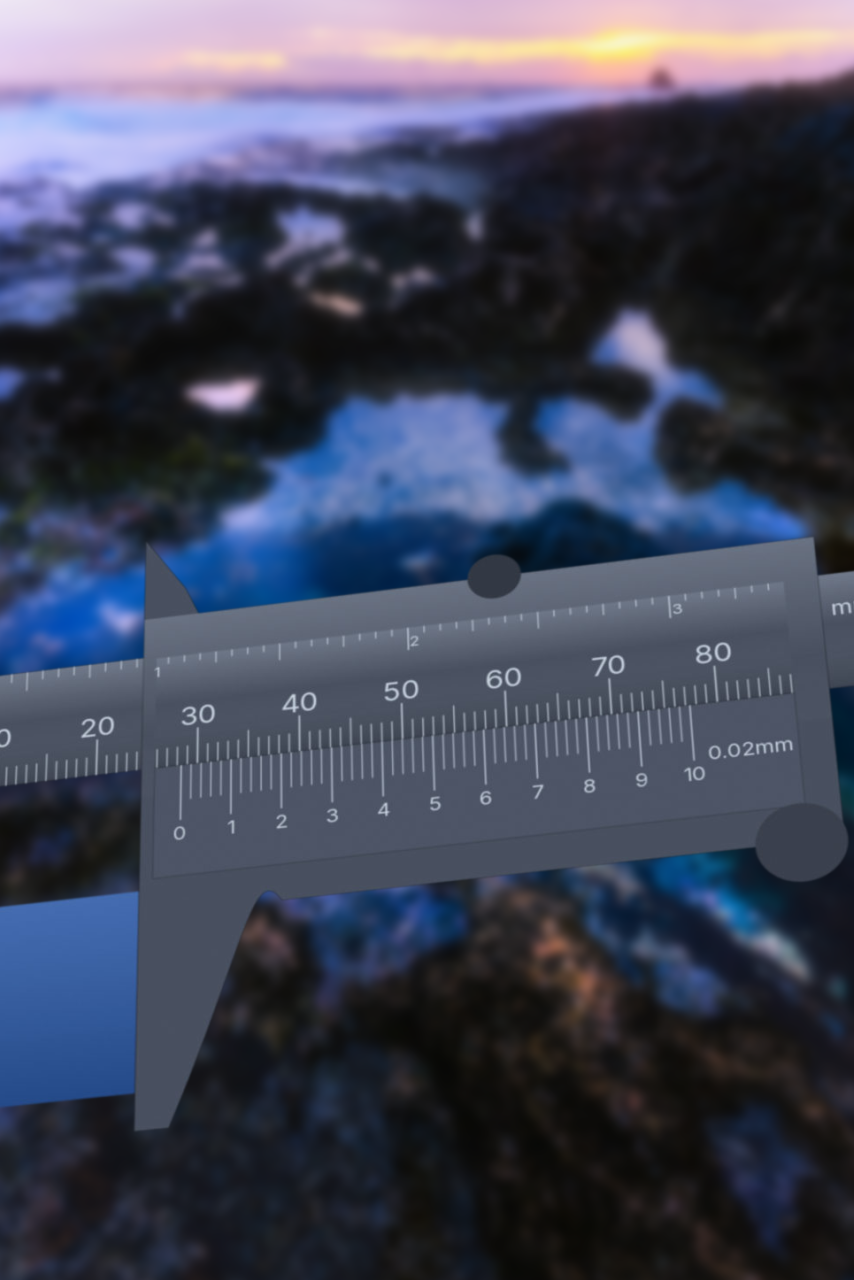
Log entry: 28.4 mm
